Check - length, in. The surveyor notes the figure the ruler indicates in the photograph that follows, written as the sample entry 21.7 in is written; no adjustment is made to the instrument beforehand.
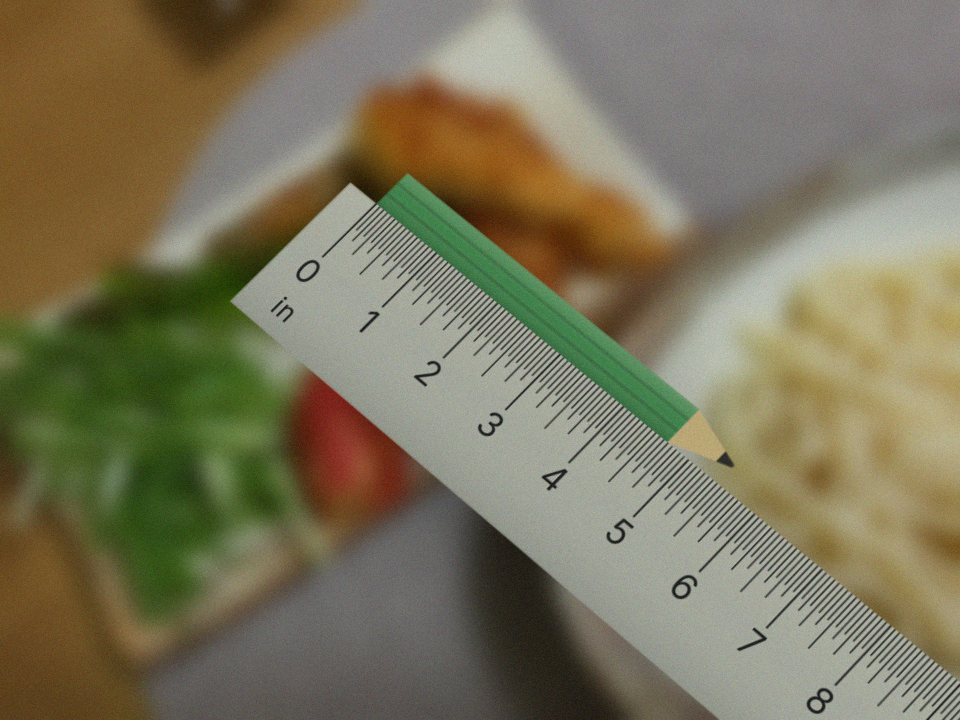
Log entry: 5.4375 in
